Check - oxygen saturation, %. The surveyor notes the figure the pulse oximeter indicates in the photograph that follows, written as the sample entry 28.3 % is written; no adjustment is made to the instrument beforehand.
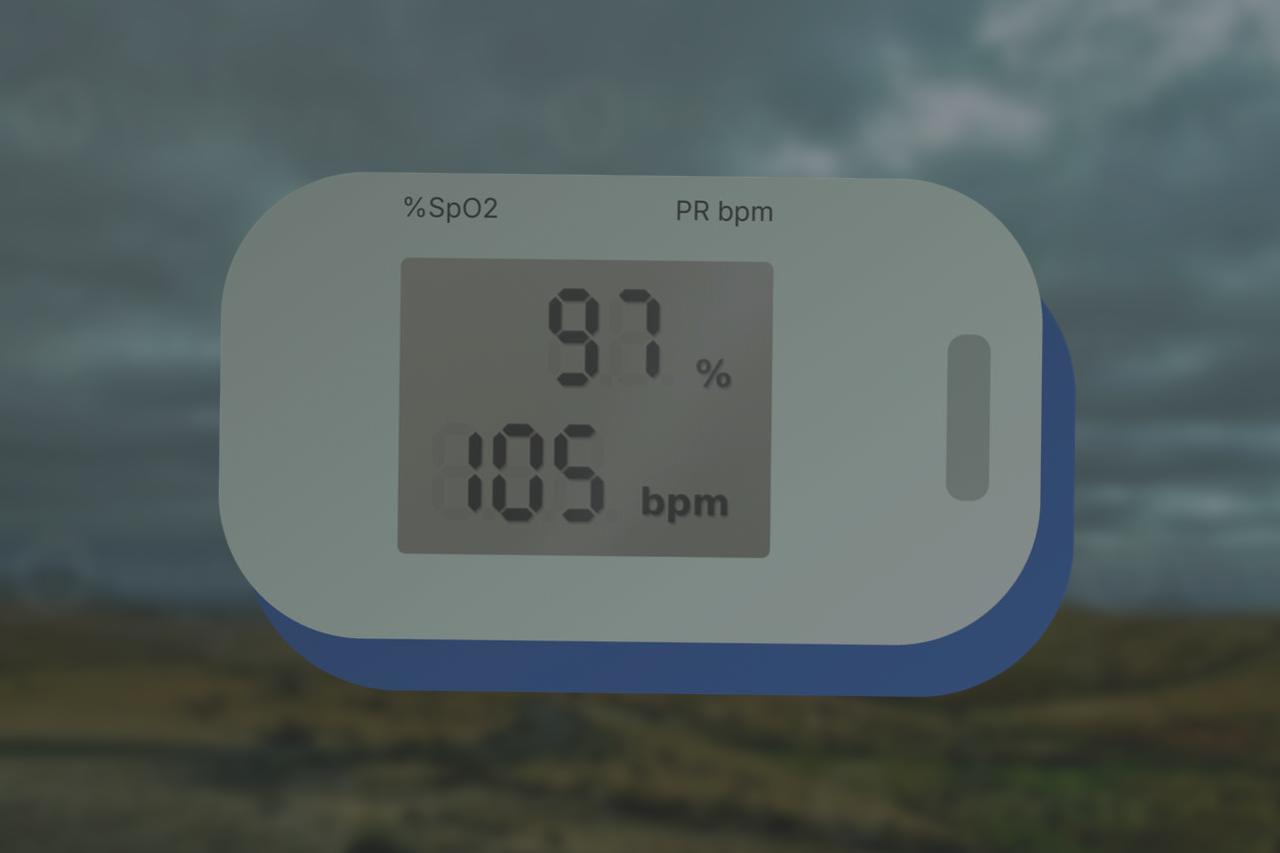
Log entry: 97 %
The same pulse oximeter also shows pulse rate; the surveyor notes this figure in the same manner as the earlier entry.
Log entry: 105 bpm
